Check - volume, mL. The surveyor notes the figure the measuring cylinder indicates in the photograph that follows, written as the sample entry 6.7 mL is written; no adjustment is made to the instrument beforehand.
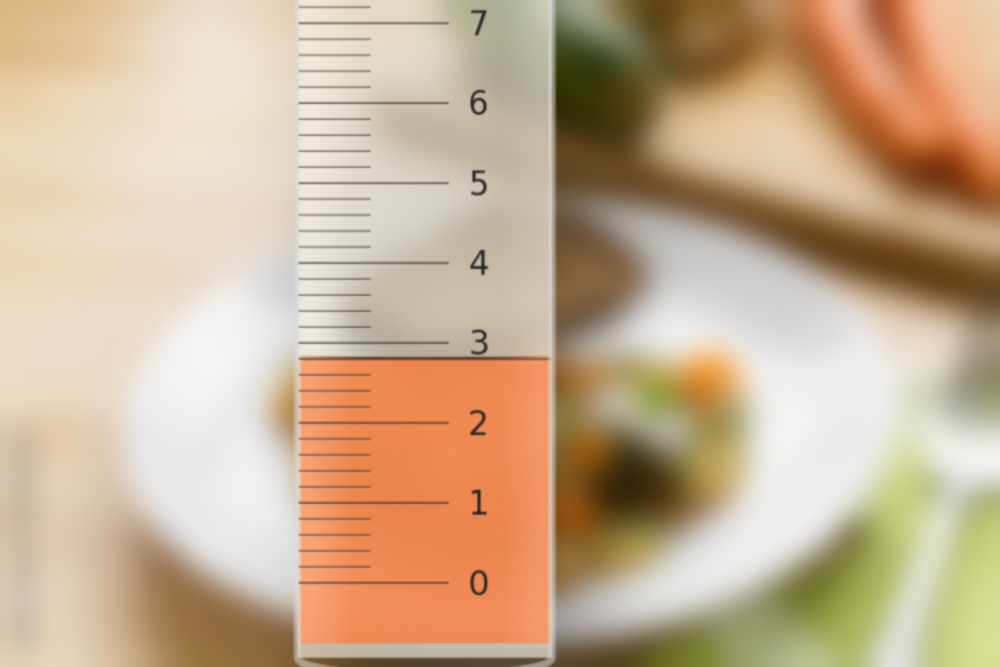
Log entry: 2.8 mL
